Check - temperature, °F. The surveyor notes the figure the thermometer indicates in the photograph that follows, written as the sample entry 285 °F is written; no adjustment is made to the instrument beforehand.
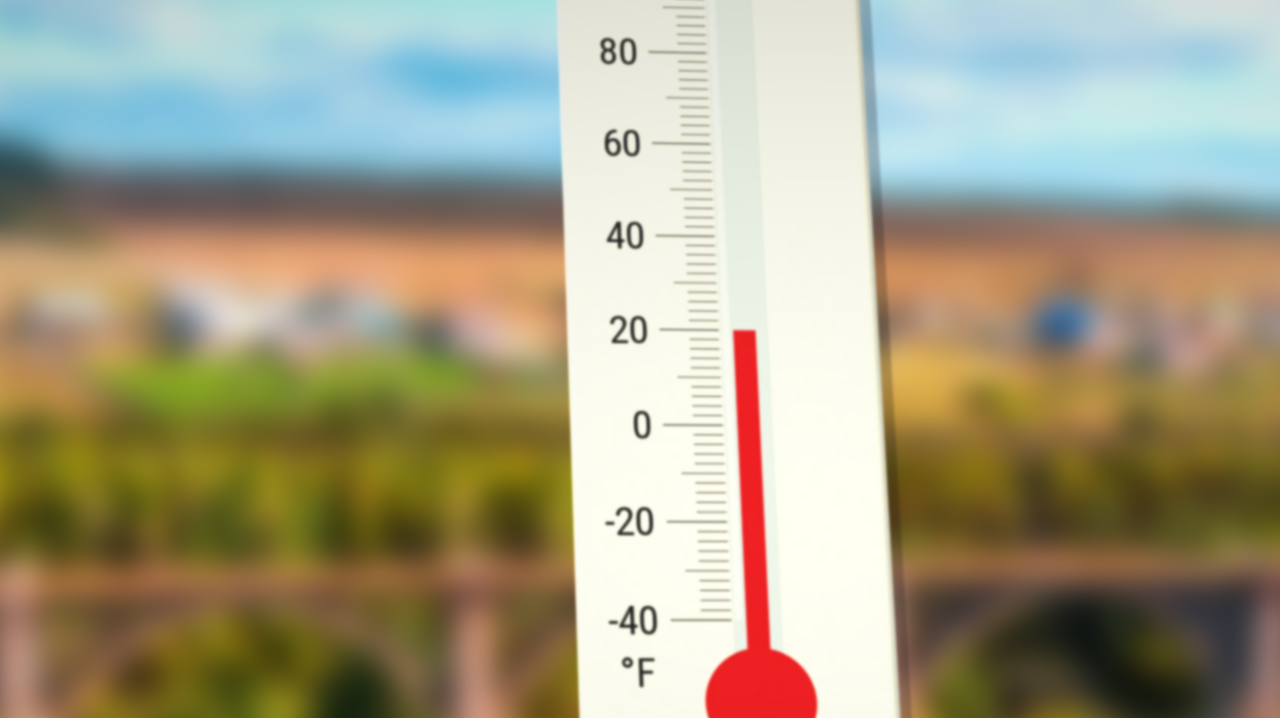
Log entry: 20 °F
